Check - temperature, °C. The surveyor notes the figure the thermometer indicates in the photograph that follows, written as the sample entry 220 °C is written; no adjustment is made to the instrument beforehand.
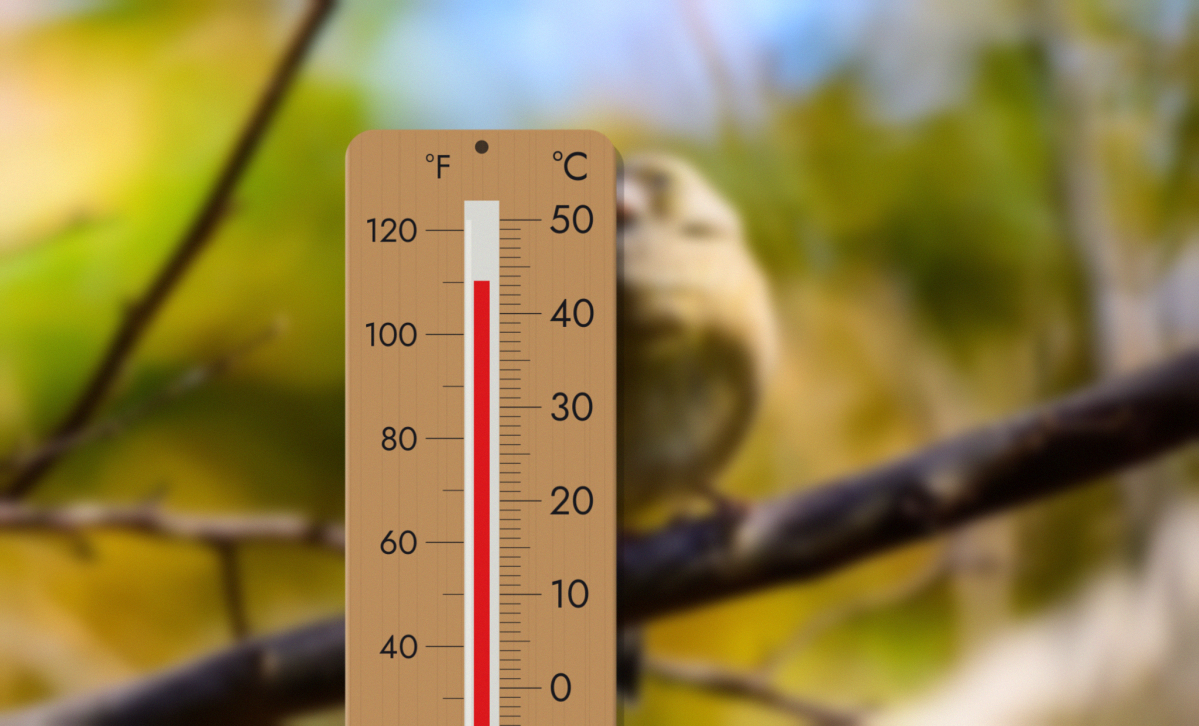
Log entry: 43.5 °C
